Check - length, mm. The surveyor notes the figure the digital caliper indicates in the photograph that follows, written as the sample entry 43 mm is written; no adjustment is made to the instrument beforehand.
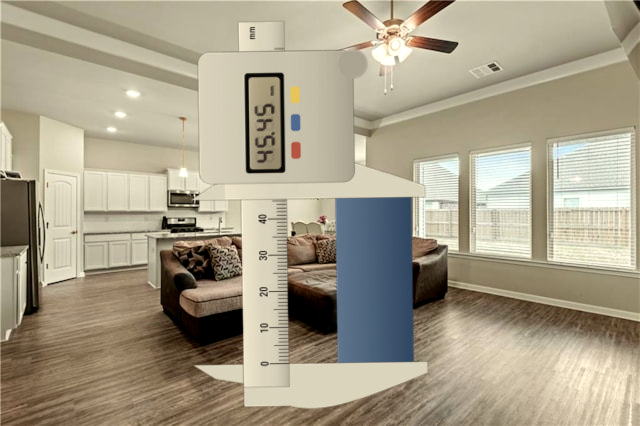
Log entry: 45.45 mm
